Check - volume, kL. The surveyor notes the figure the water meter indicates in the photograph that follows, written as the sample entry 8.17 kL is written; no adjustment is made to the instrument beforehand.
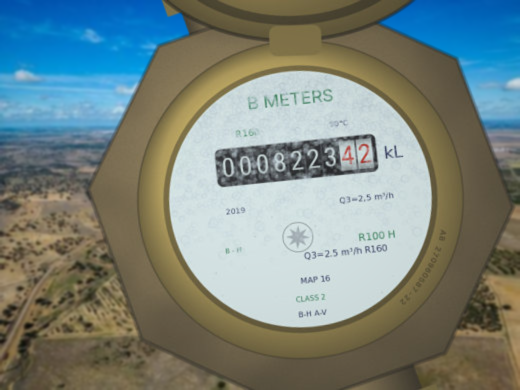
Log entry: 8223.42 kL
